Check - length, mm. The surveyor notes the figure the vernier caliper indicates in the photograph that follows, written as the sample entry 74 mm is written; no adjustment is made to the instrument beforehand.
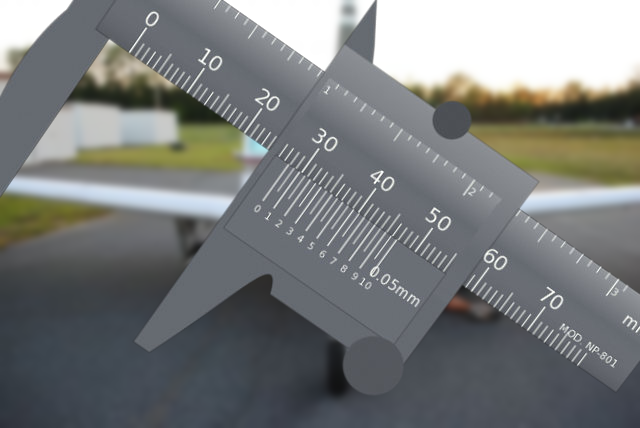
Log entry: 27.8 mm
